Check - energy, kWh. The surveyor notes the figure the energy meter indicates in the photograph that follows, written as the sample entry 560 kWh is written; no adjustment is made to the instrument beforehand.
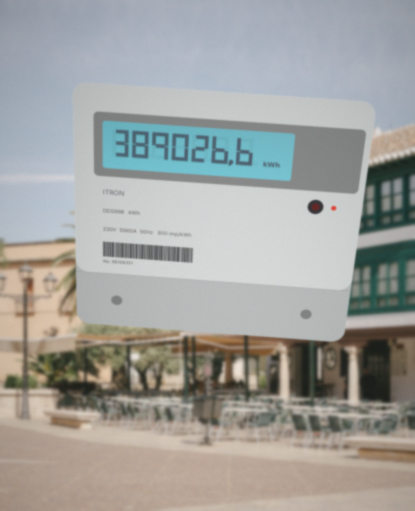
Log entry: 389026.6 kWh
